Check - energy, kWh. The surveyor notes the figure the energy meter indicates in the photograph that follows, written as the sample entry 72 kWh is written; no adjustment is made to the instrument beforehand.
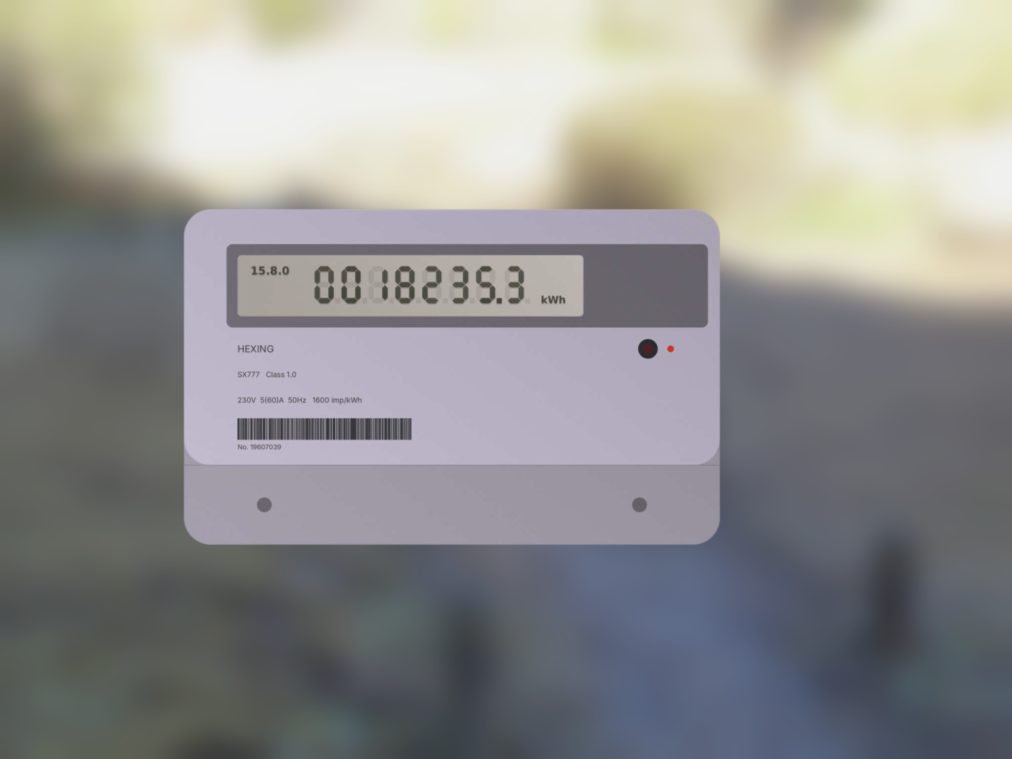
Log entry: 18235.3 kWh
